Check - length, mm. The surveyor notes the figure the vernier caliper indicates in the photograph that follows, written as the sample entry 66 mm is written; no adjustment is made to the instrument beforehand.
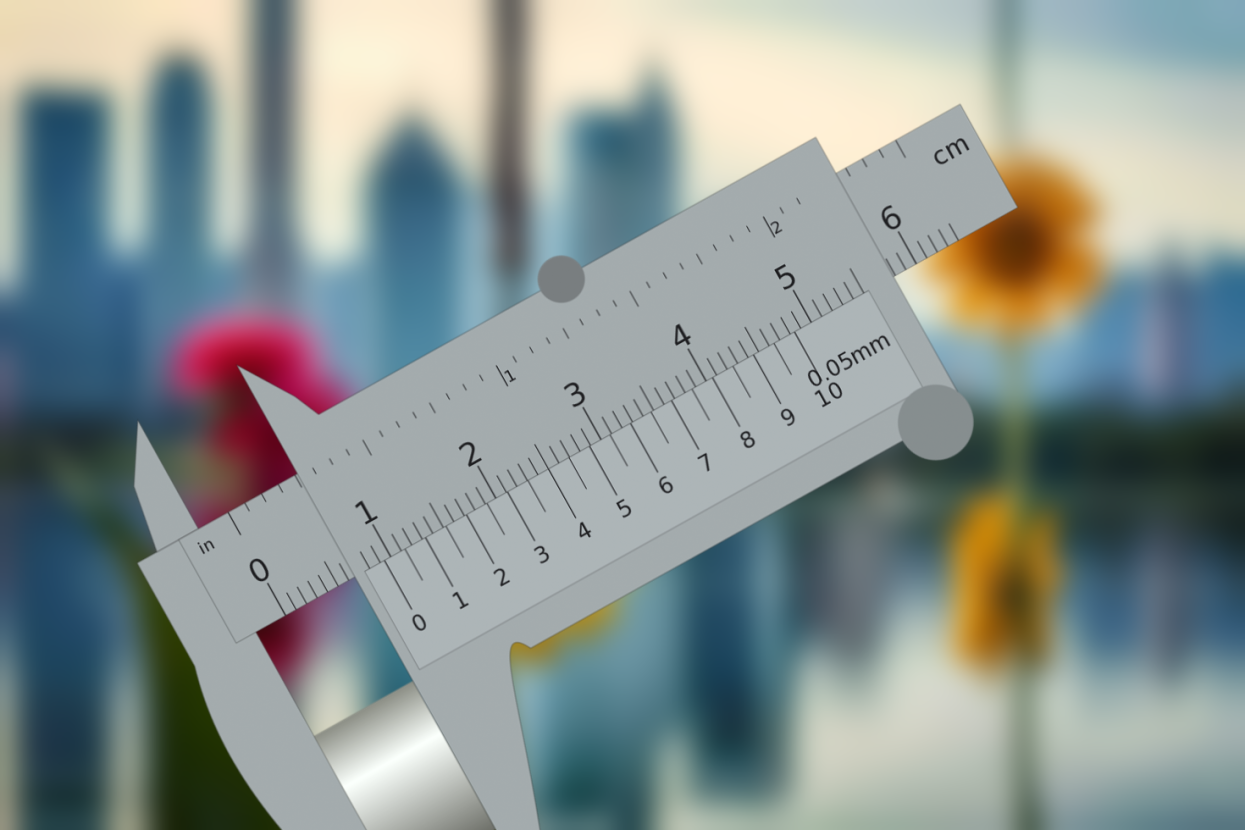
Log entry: 9.4 mm
